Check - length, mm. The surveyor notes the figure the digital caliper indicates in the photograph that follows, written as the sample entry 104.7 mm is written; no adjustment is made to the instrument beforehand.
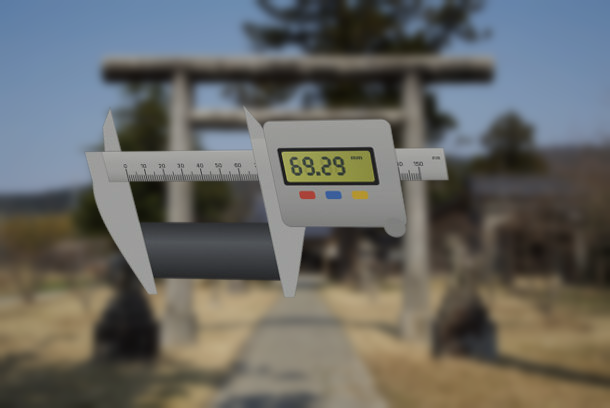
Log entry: 69.29 mm
